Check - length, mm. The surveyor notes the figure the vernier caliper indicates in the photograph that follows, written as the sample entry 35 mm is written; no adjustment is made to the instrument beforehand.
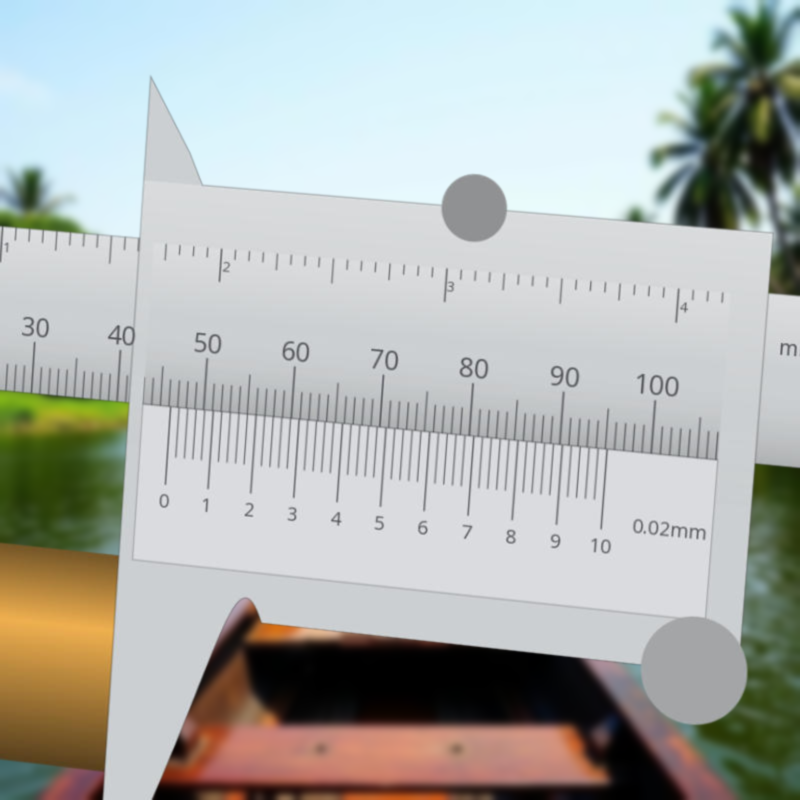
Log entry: 46.2 mm
